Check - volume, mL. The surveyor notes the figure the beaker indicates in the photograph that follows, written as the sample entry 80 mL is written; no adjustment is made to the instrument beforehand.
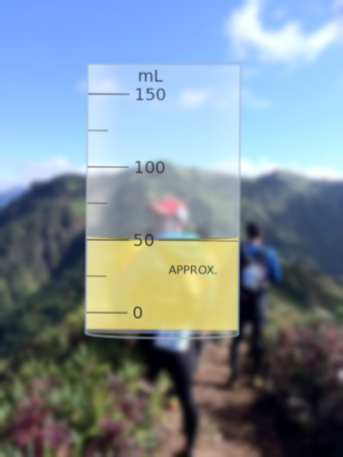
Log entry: 50 mL
